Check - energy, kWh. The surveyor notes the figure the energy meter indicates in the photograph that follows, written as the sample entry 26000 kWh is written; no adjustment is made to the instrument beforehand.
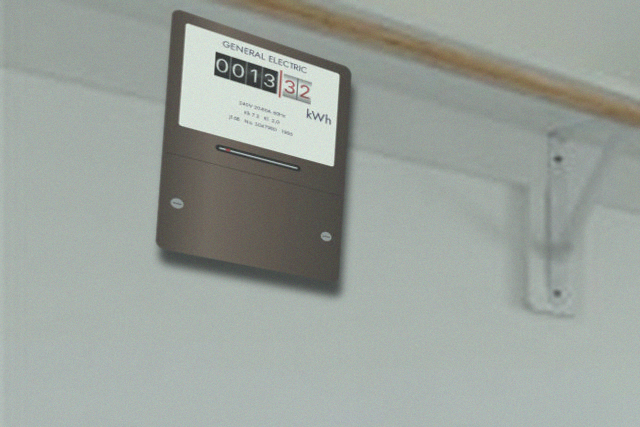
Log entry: 13.32 kWh
